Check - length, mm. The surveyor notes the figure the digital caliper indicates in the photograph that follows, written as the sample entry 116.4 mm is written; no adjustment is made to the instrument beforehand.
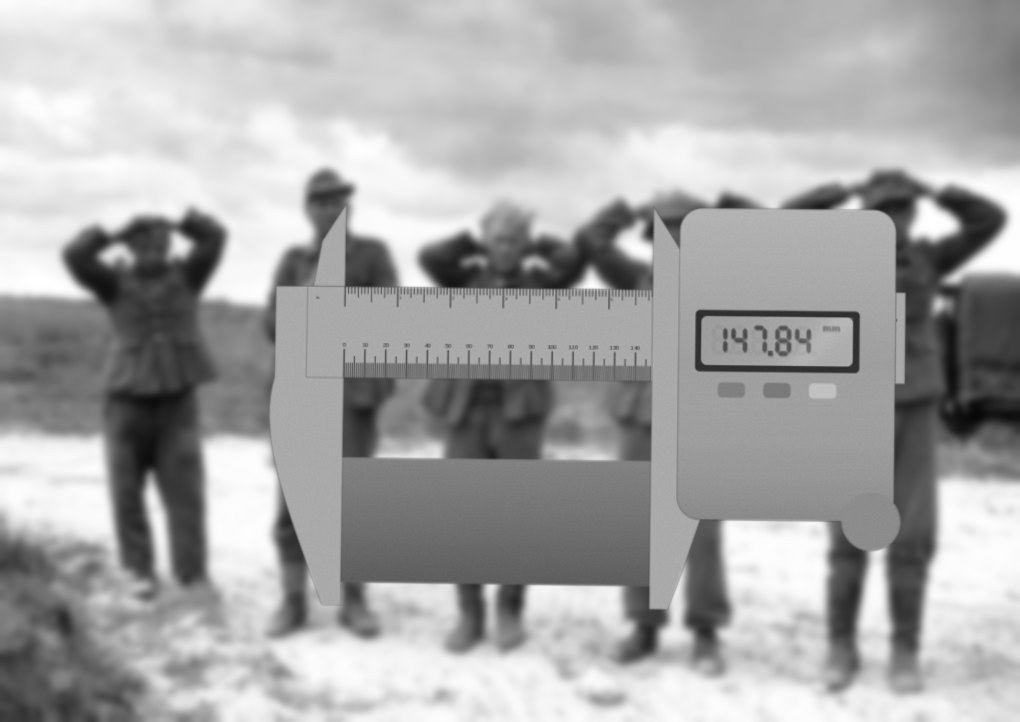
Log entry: 147.84 mm
